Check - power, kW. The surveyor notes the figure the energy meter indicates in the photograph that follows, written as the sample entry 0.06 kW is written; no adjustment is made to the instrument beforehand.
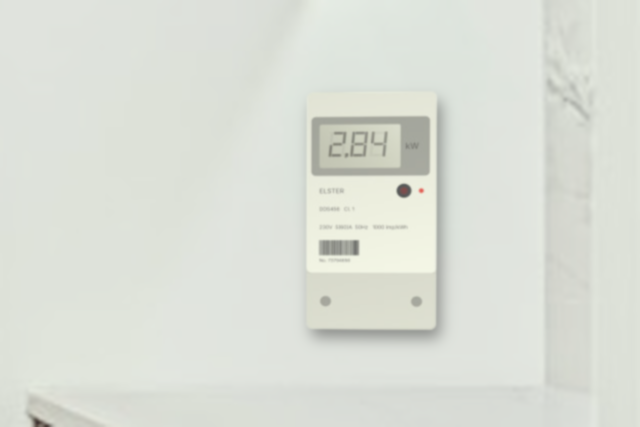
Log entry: 2.84 kW
